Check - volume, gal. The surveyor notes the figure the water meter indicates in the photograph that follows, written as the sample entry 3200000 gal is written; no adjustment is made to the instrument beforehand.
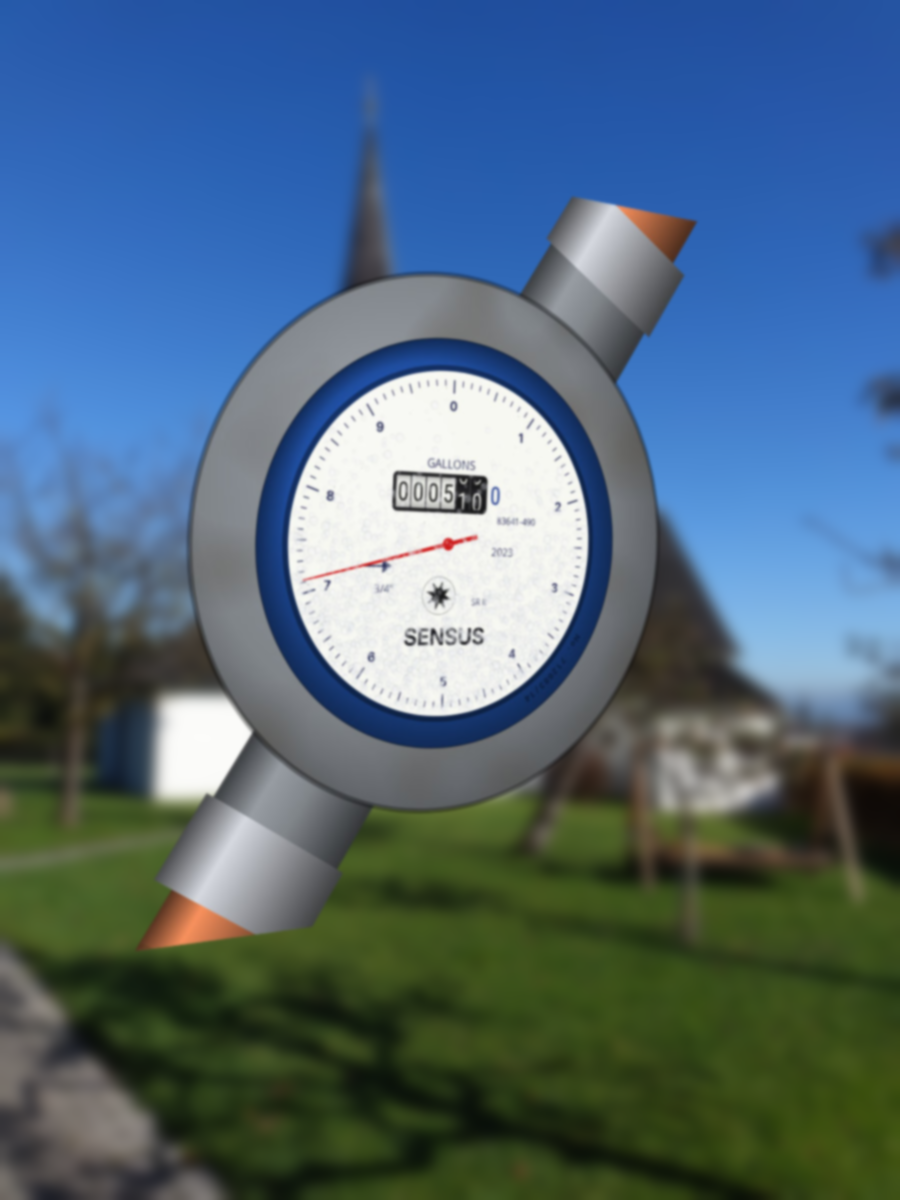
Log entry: 5097.1 gal
